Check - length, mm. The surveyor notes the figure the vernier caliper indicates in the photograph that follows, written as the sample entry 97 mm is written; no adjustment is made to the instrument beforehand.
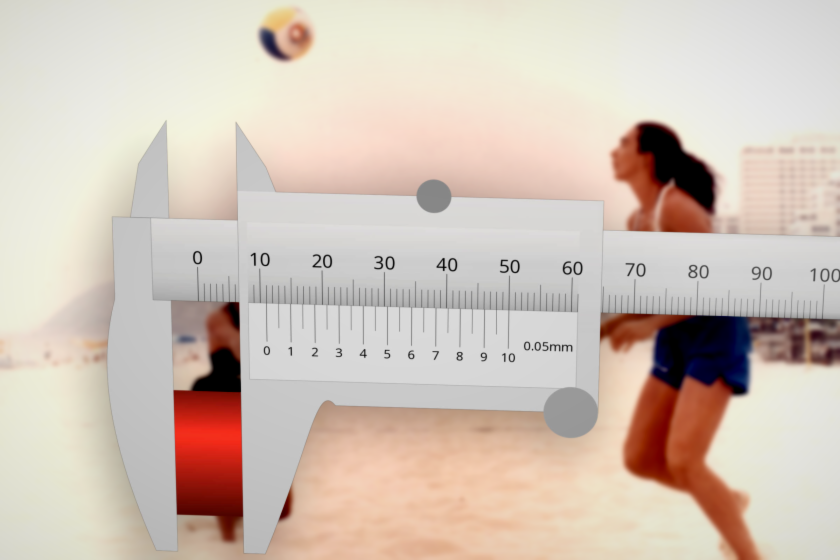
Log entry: 11.0 mm
